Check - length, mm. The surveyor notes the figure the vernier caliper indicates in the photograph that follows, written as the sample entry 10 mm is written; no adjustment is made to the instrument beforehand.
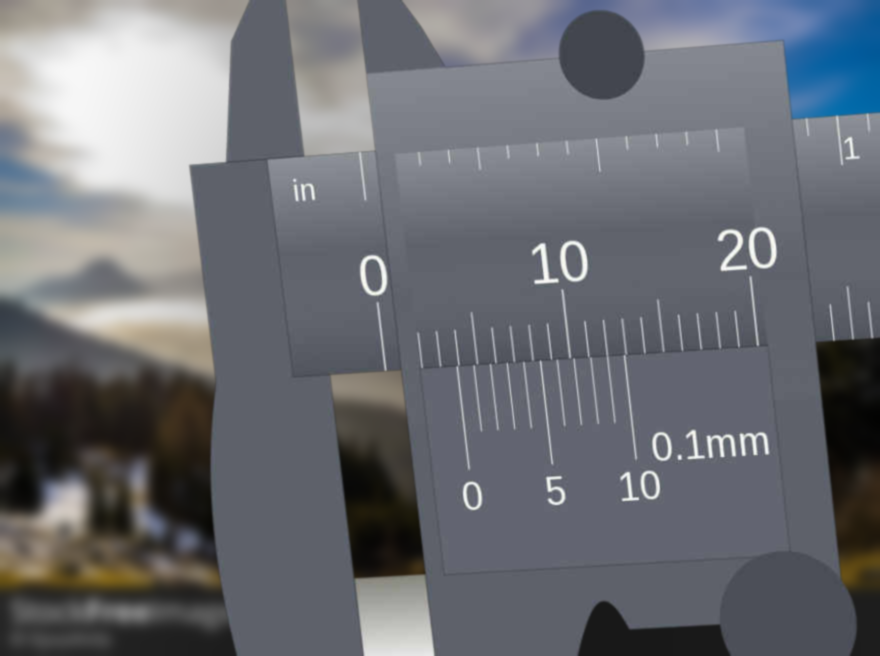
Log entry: 3.9 mm
